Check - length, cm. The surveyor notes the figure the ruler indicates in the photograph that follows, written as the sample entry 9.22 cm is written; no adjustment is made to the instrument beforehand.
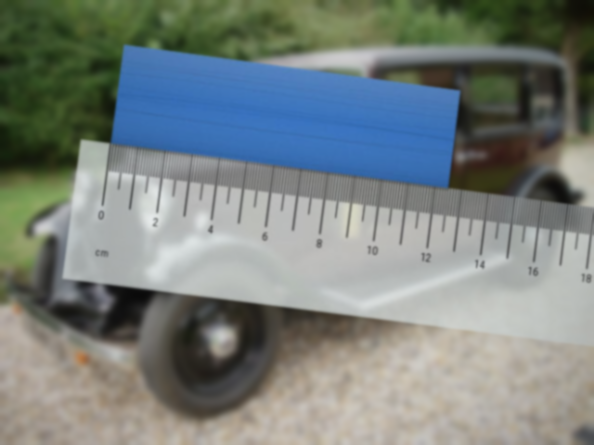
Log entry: 12.5 cm
